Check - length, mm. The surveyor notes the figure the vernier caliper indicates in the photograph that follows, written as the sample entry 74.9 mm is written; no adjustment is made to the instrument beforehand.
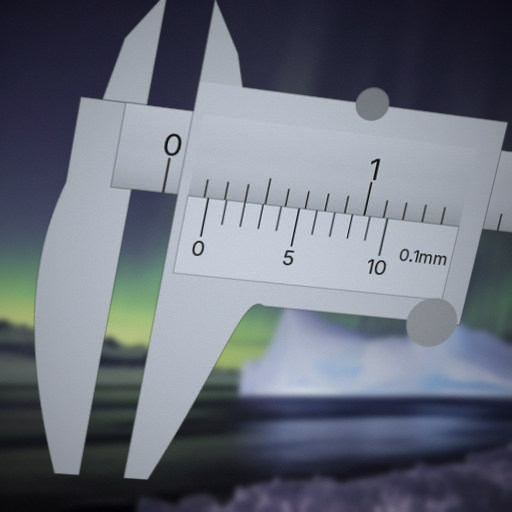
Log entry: 2.2 mm
